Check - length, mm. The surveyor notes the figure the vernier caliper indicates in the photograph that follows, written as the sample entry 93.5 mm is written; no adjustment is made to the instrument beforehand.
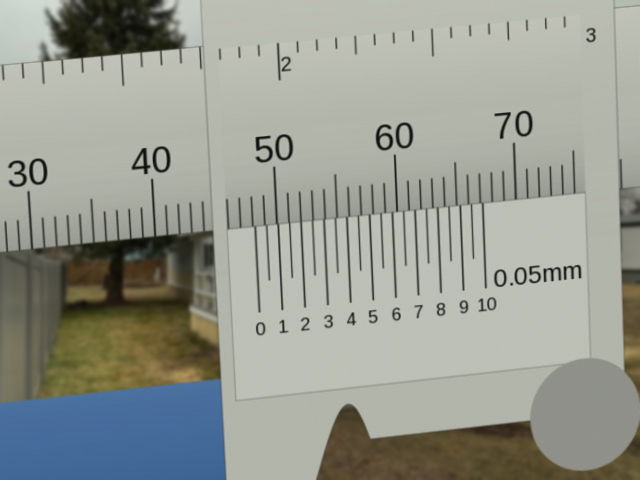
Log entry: 48.2 mm
